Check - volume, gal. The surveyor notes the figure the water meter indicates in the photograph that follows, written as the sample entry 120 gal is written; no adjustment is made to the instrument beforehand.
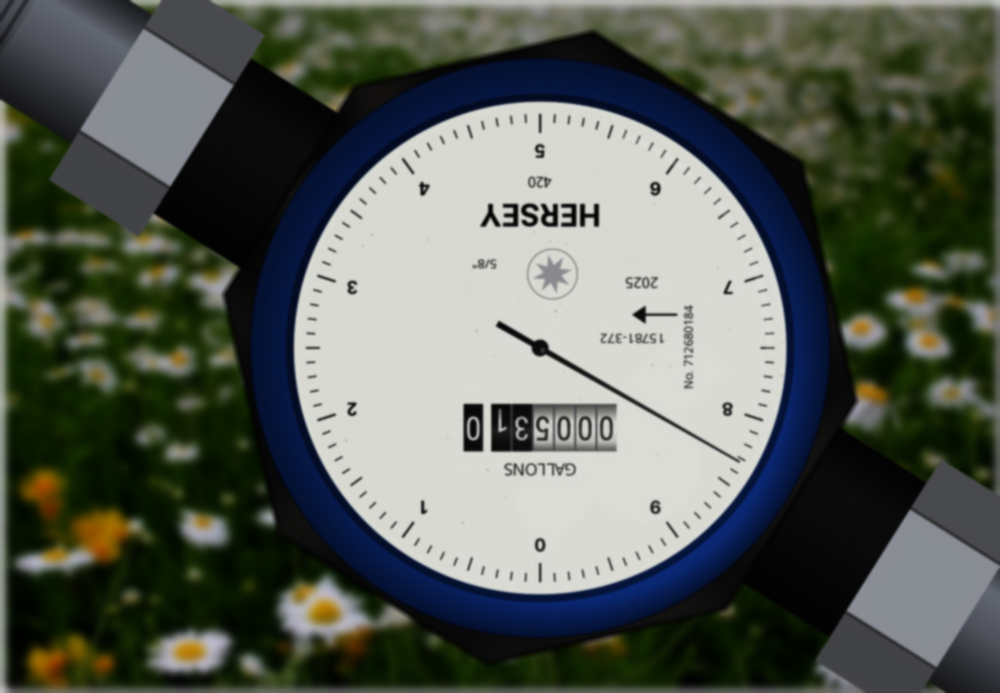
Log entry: 5308.3 gal
